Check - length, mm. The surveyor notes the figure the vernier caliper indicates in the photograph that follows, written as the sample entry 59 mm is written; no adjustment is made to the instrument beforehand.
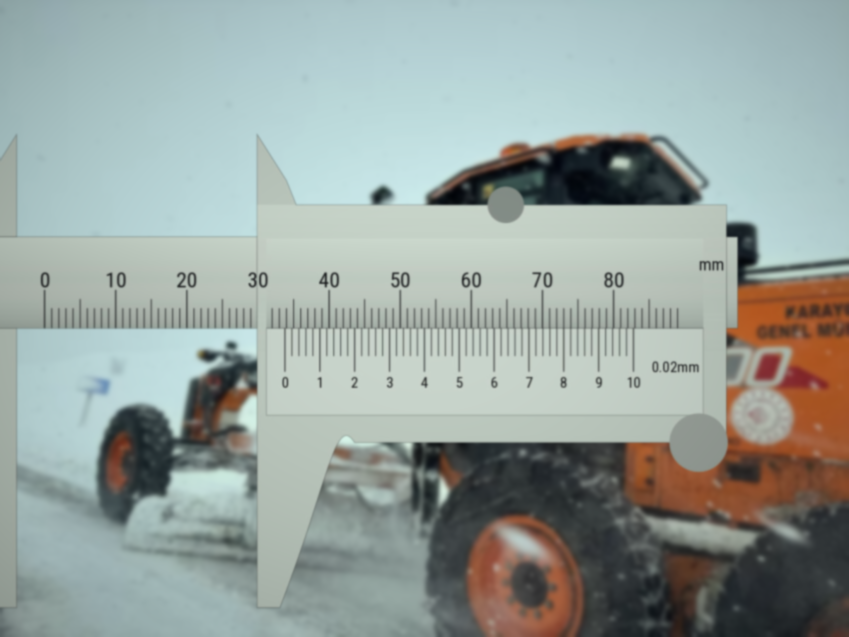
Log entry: 33.8 mm
